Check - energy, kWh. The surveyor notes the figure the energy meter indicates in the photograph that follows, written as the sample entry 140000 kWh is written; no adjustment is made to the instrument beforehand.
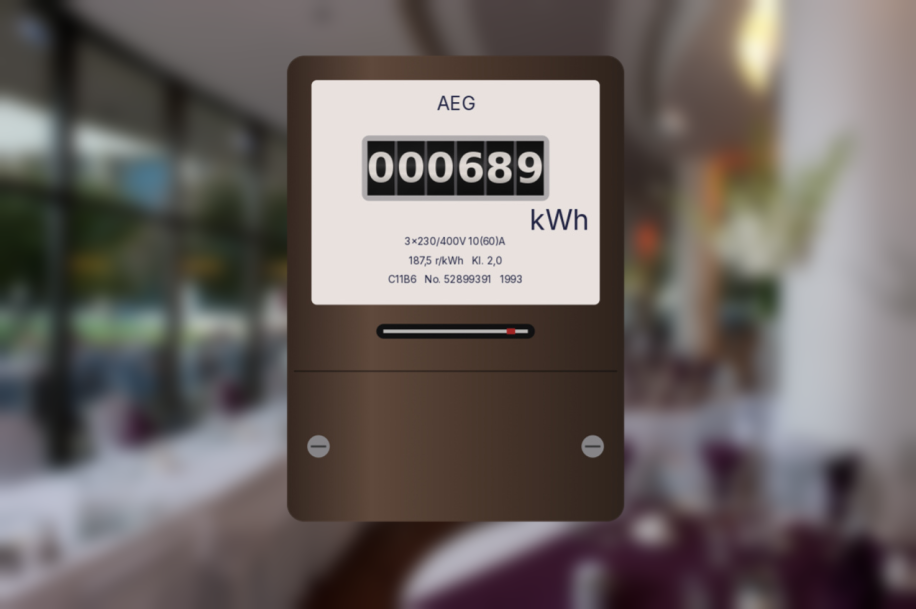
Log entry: 689 kWh
